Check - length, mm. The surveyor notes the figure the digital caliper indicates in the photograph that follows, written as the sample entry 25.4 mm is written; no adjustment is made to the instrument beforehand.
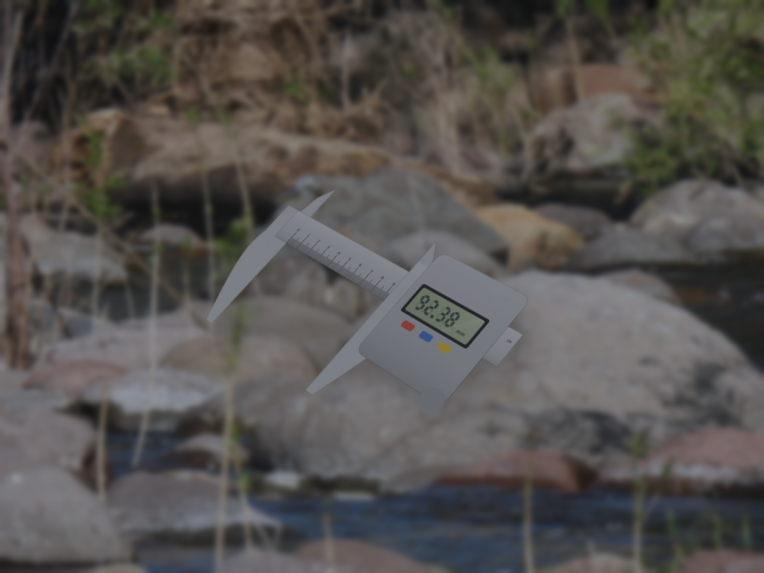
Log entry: 92.38 mm
